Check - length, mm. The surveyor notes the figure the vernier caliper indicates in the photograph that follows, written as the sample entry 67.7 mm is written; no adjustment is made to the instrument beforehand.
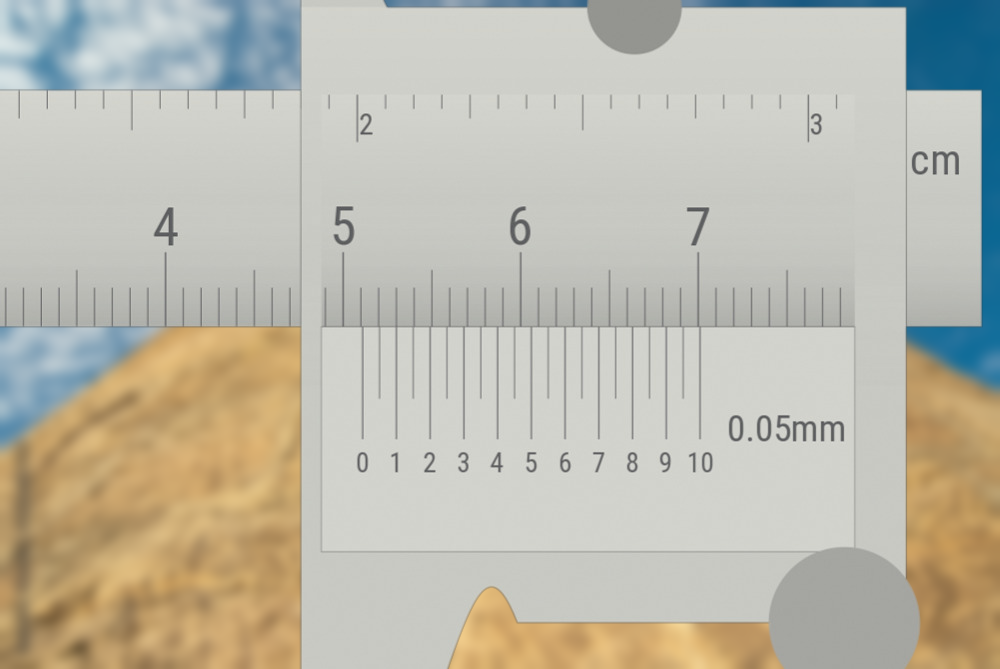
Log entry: 51.1 mm
